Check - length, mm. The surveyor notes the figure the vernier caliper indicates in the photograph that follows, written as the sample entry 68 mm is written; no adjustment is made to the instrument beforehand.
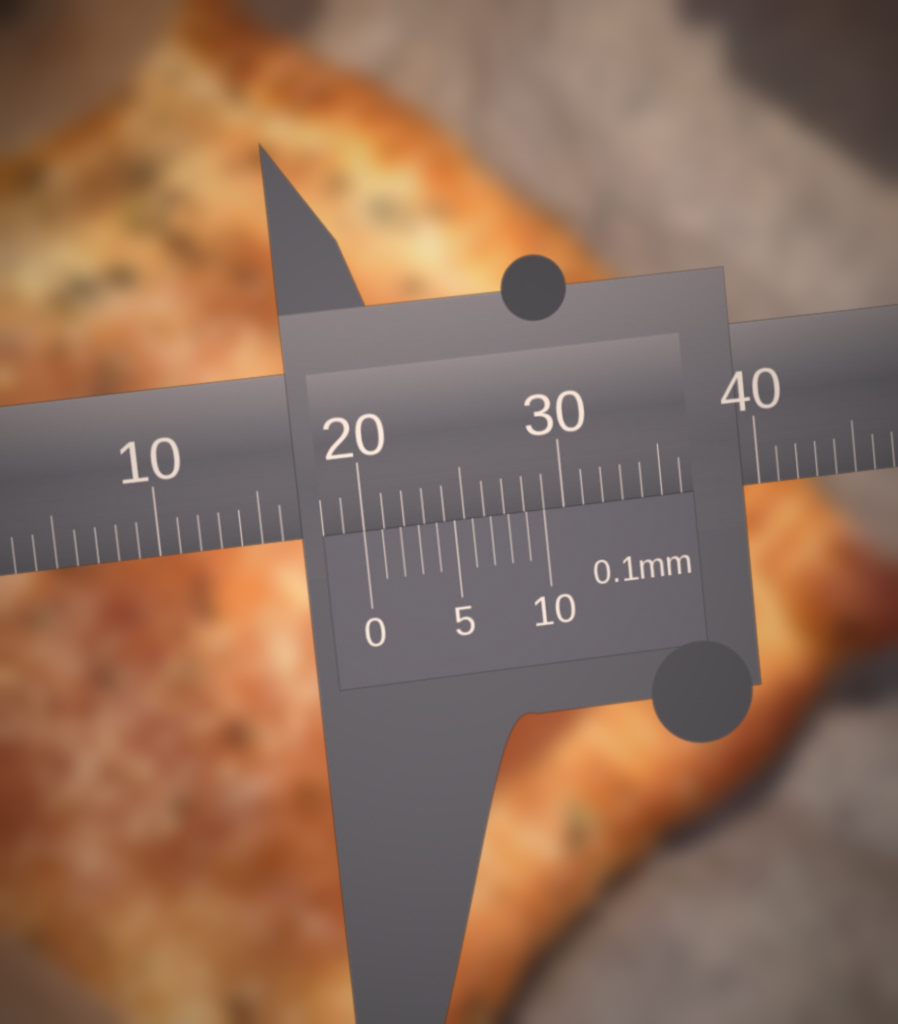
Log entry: 20.0 mm
